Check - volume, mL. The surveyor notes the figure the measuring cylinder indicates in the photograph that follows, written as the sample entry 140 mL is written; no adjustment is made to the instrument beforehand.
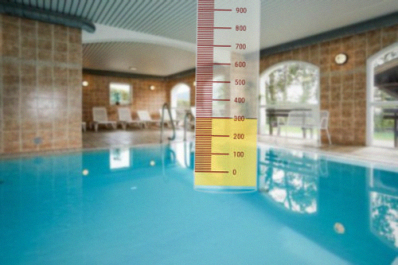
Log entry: 300 mL
